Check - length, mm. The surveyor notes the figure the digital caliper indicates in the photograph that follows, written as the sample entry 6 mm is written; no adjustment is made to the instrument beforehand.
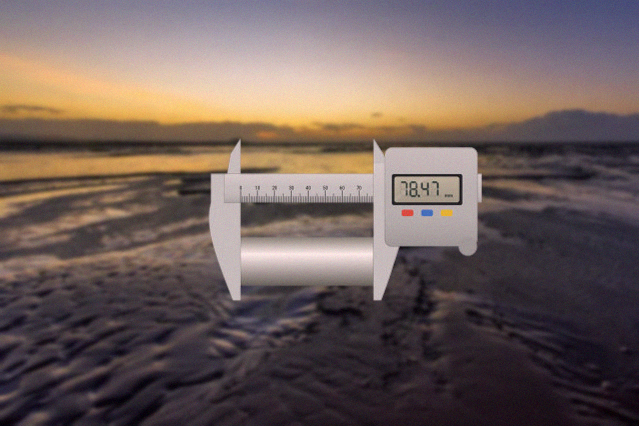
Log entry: 78.47 mm
